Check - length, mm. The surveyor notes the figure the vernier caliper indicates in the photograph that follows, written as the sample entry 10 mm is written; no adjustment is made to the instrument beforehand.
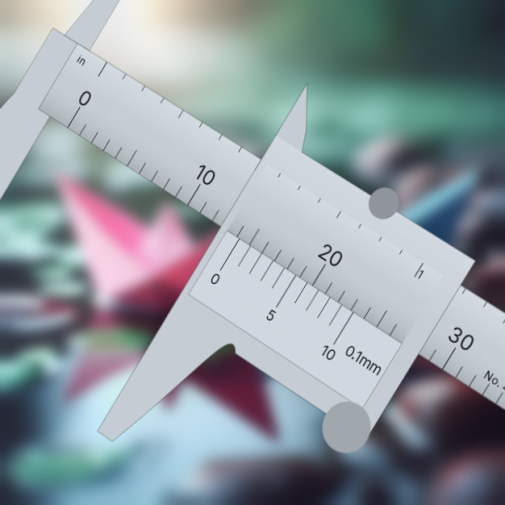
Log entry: 14.2 mm
